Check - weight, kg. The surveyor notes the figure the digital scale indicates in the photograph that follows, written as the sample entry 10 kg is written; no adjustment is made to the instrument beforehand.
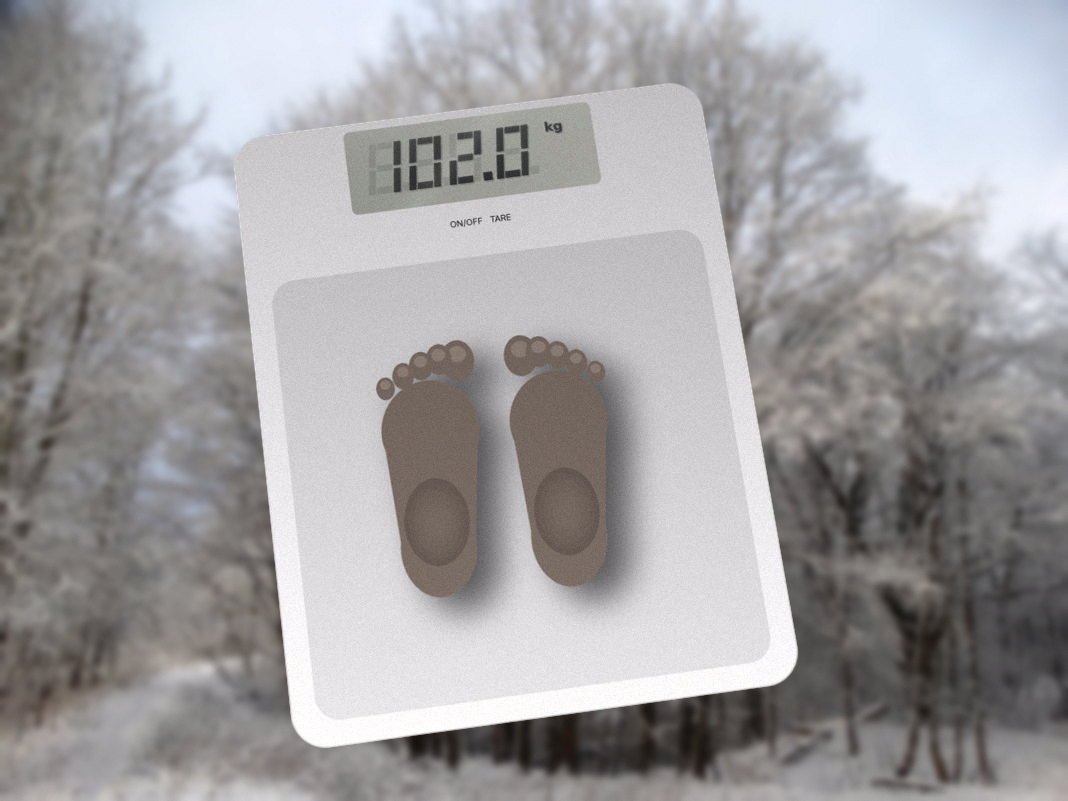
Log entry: 102.0 kg
